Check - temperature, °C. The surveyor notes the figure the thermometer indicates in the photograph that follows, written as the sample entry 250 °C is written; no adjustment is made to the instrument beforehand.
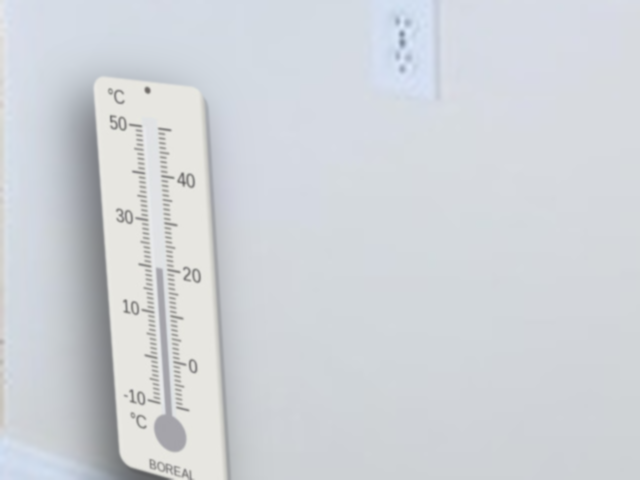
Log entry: 20 °C
